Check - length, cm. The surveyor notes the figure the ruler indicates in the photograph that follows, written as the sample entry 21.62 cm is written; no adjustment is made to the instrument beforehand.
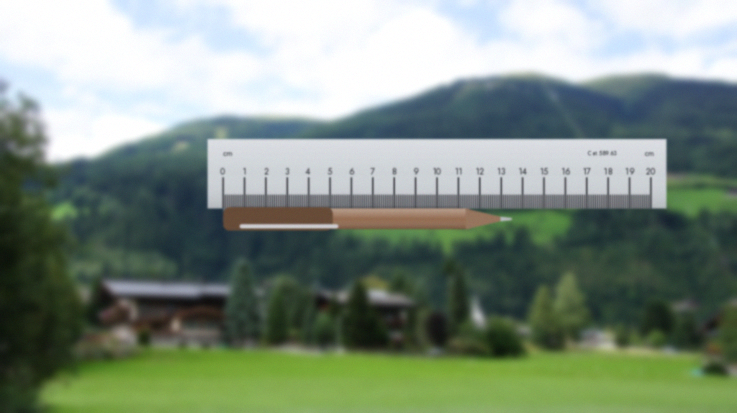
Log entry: 13.5 cm
